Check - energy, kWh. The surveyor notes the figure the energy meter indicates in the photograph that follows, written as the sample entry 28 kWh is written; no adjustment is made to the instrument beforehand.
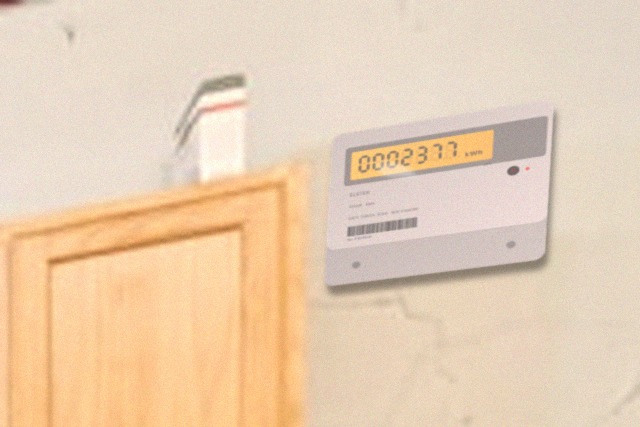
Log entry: 2377 kWh
